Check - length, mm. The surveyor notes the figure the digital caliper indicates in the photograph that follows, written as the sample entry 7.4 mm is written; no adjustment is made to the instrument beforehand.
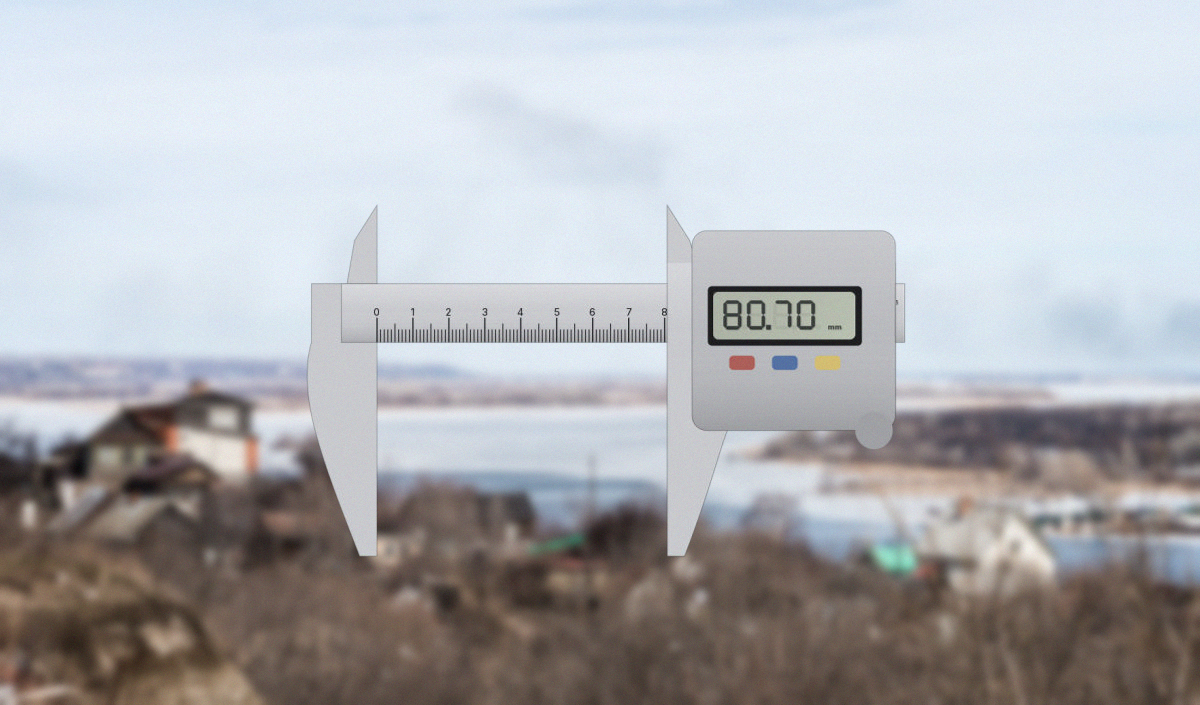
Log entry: 80.70 mm
